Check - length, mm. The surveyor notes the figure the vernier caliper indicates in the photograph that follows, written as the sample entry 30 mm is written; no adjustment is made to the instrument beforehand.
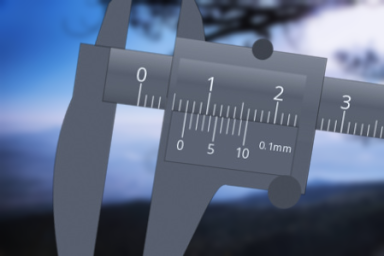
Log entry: 7.0 mm
